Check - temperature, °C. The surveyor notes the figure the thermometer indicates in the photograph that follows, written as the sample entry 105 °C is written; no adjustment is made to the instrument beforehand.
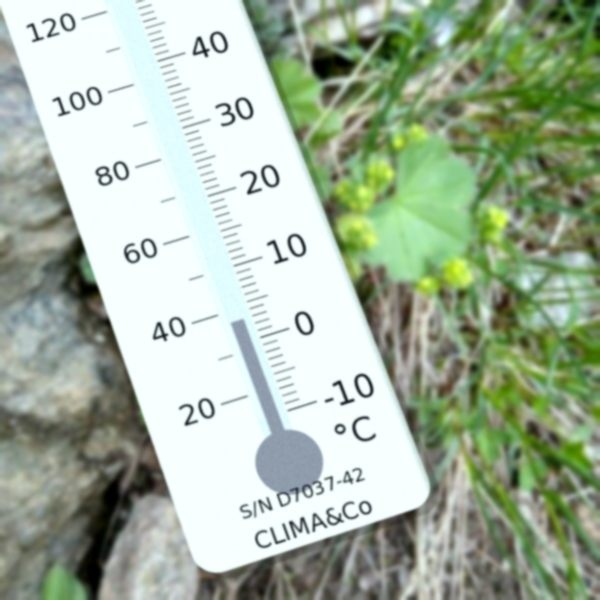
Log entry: 3 °C
